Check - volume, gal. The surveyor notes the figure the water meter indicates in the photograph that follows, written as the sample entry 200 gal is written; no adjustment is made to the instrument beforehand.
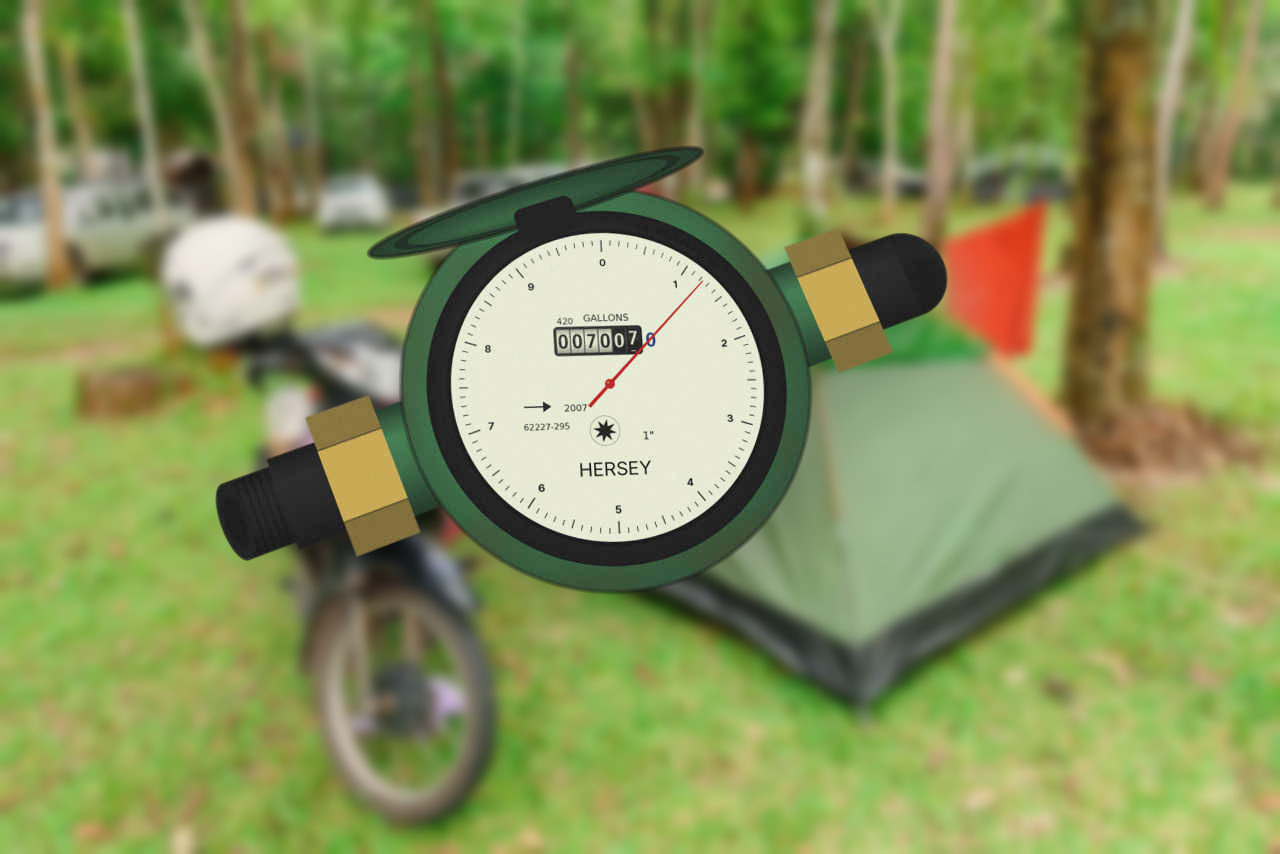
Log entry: 70071.2 gal
